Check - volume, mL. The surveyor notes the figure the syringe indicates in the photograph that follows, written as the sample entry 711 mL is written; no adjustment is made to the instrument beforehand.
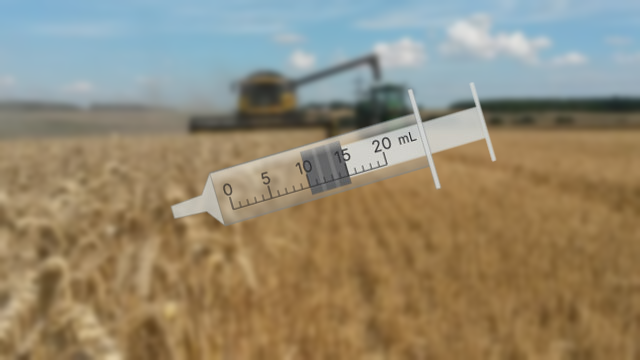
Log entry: 10 mL
